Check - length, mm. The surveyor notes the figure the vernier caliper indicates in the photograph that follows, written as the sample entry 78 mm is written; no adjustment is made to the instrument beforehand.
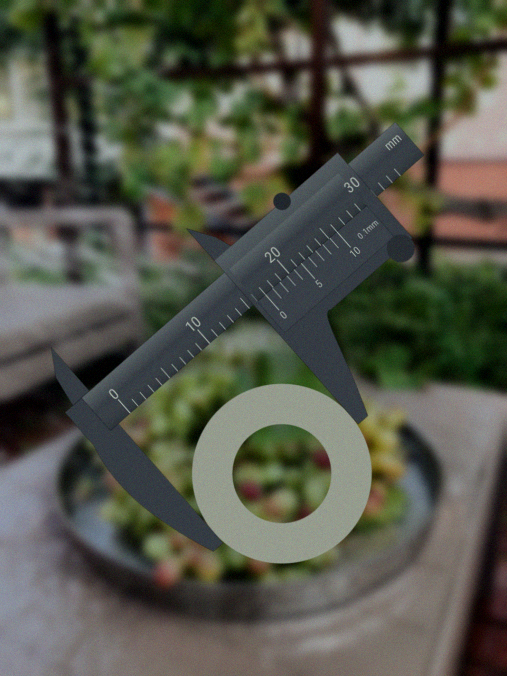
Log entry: 17.0 mm
